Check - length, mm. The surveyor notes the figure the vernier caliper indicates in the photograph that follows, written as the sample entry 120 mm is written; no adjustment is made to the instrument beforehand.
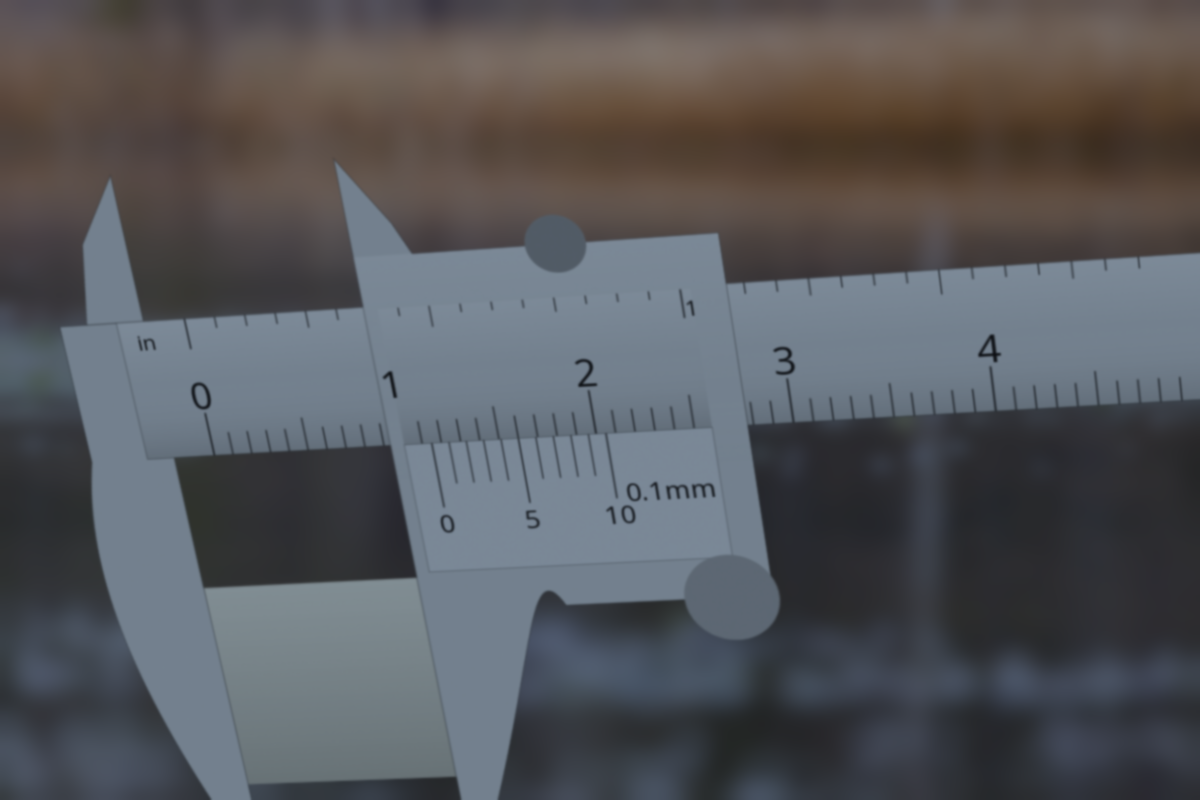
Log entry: 11.5 mm
